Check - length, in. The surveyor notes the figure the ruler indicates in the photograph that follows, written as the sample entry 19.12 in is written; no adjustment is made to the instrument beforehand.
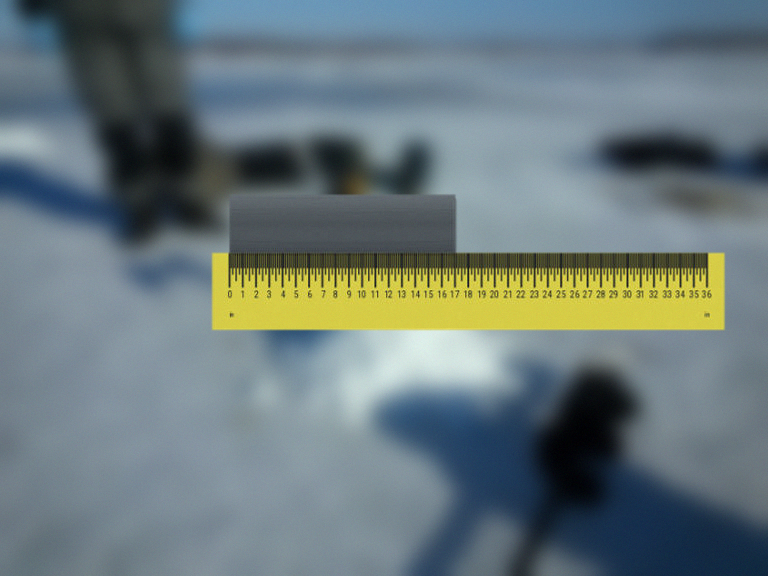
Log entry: 17 in
